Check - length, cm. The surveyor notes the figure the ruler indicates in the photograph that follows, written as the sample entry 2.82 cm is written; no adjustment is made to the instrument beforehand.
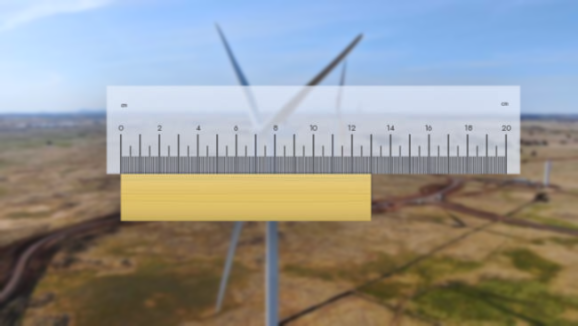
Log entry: 13 cm
